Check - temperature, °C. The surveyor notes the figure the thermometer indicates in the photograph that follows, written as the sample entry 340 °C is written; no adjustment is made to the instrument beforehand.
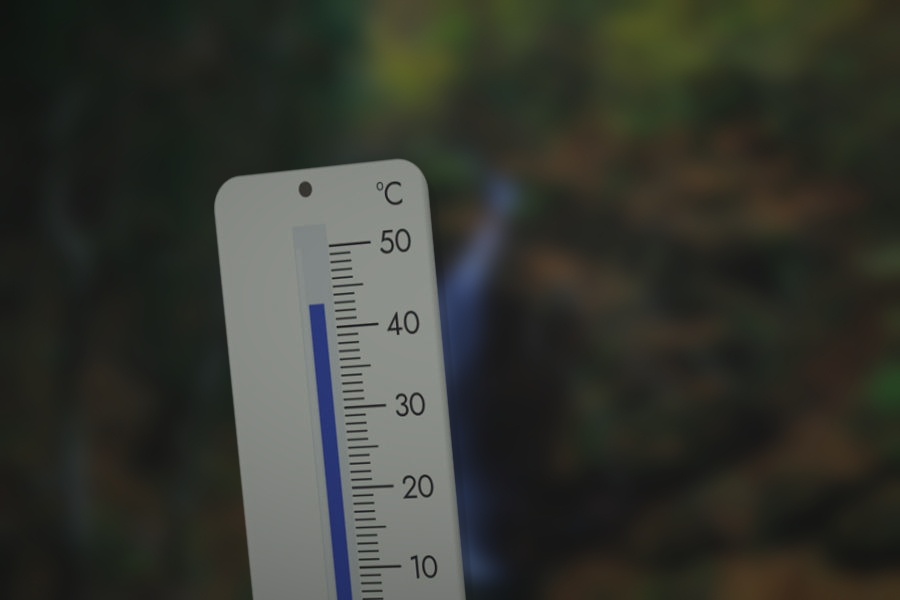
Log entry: 43 °C
